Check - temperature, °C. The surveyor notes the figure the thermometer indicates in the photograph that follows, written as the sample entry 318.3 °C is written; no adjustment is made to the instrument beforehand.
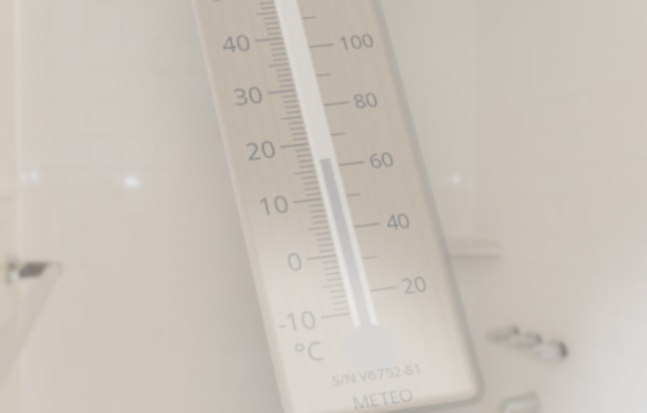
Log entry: 17 °C
